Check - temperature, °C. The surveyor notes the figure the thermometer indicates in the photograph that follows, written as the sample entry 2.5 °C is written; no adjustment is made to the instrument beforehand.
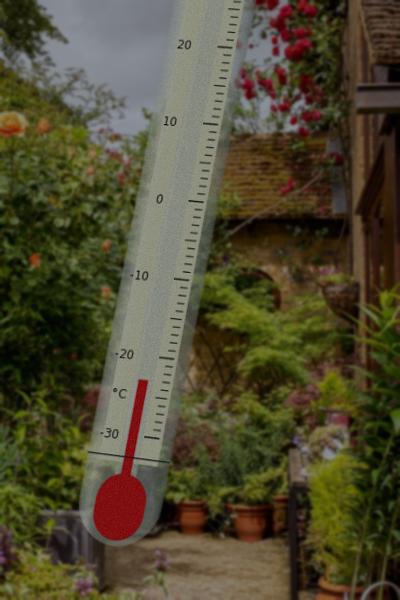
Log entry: -23 °C
